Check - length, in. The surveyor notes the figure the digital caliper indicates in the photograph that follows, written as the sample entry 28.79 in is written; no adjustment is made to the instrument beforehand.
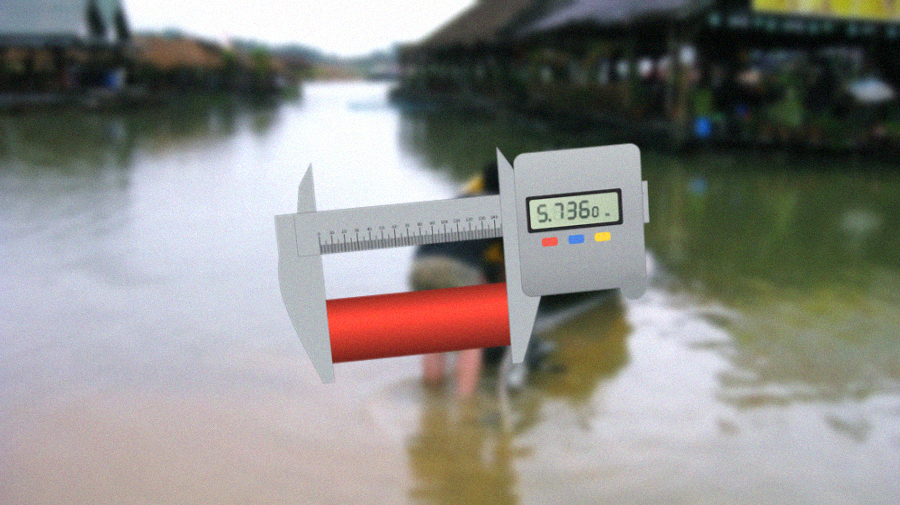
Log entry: 5.7360 in
